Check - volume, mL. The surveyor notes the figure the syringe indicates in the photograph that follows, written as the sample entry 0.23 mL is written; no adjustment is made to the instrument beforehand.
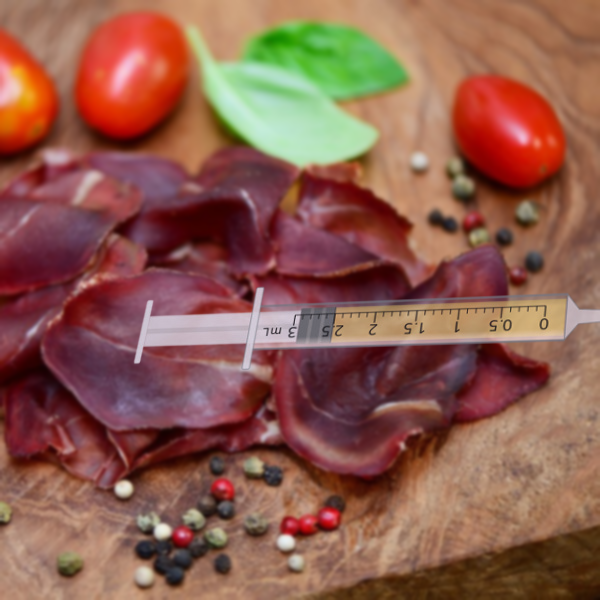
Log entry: 2.5 mL
